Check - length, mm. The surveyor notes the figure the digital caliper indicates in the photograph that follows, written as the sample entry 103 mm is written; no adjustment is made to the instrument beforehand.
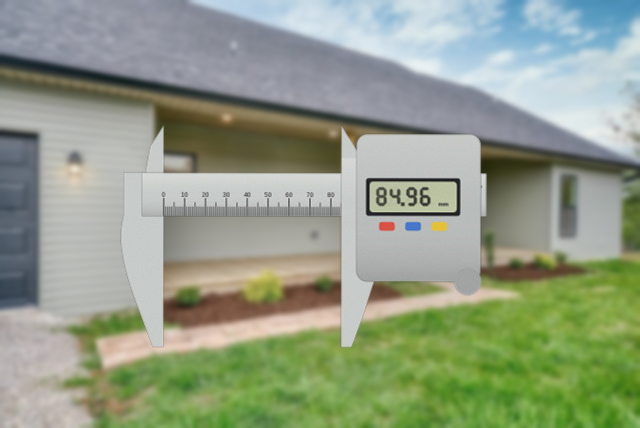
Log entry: 84.96 mm
